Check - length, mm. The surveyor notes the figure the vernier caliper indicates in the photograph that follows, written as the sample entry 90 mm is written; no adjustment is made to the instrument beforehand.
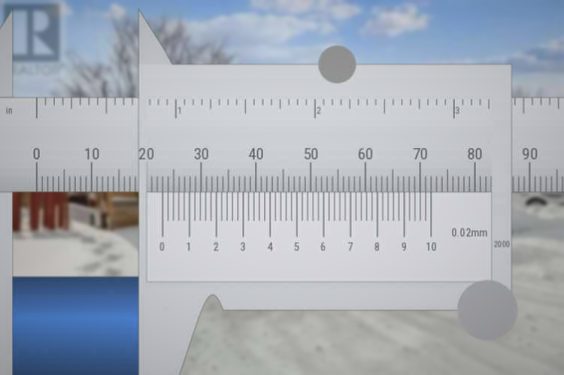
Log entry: 23.0 mm
